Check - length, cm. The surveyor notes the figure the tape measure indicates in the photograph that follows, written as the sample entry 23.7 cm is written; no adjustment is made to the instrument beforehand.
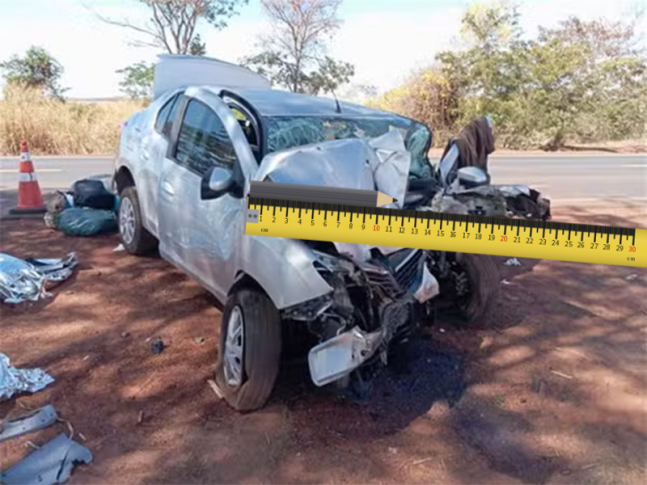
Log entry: 11.5 cm
